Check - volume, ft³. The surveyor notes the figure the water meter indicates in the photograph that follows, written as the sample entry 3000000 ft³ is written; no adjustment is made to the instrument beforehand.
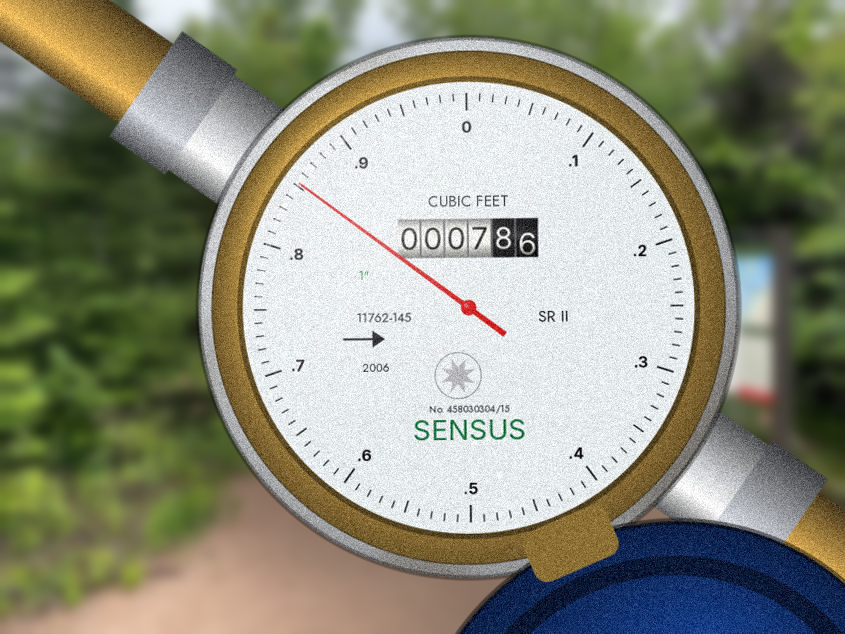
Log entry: 785.85 ft³
